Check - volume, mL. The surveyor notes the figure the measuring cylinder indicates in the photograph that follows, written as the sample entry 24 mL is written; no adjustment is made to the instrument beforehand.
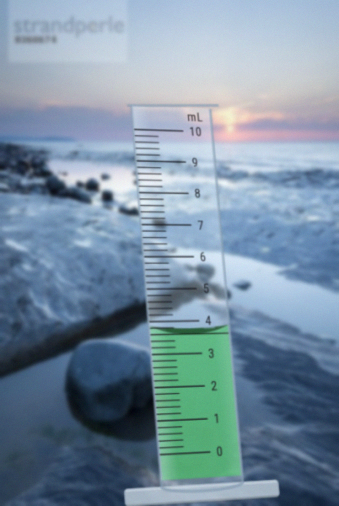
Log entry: 3.6 mL
